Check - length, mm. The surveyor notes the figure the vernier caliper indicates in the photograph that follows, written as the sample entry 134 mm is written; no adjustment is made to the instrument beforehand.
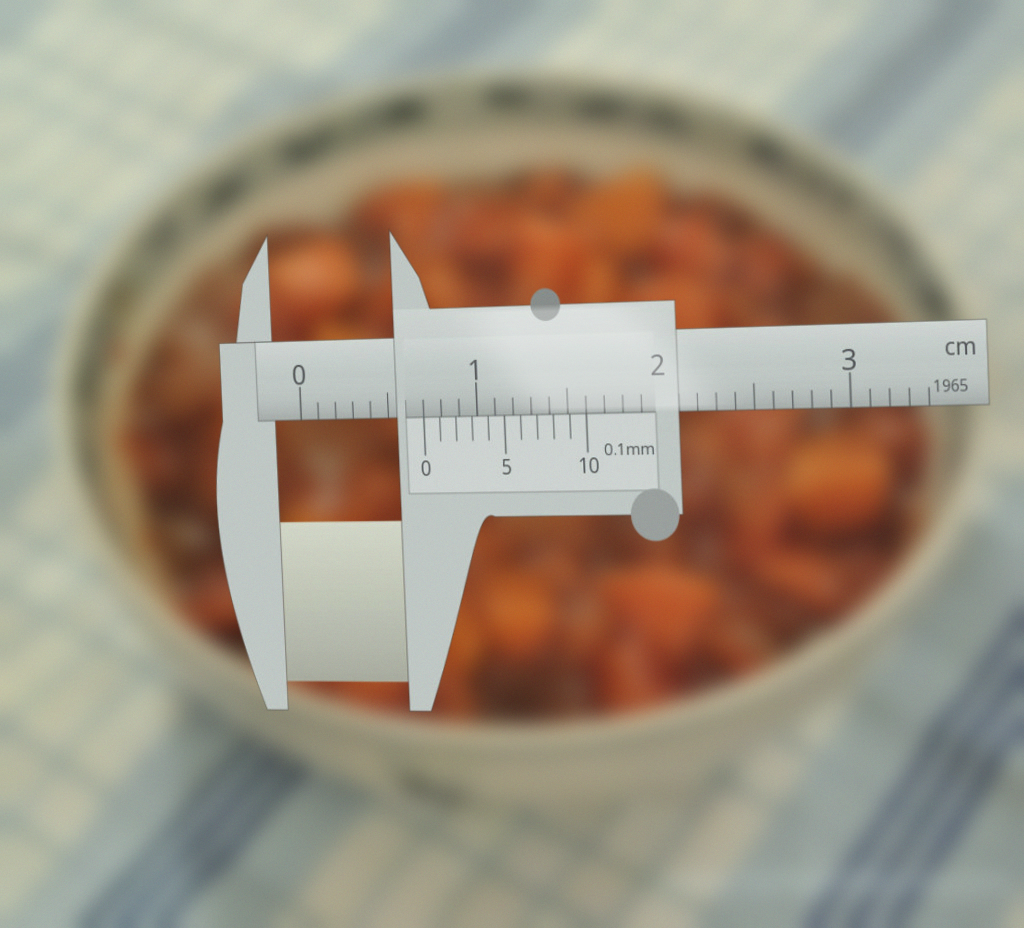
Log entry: 7.0 mm
